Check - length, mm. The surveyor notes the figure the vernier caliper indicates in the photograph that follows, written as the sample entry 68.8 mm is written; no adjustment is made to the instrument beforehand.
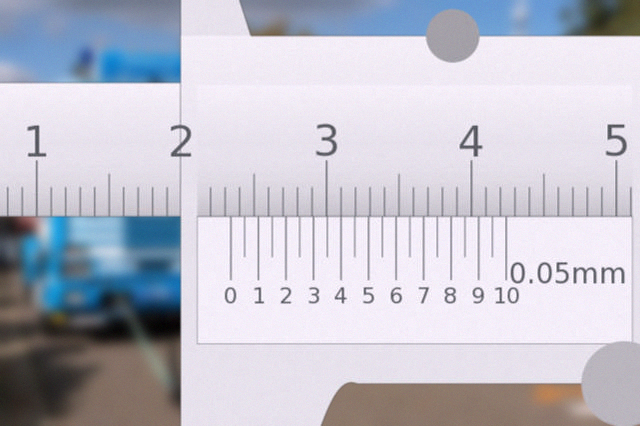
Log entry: 23.4 mm
